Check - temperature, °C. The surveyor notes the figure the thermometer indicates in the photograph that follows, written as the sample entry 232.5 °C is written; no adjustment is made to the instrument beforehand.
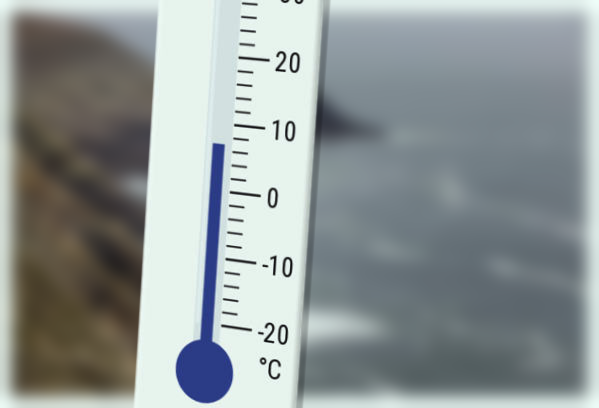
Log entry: 7 °C
